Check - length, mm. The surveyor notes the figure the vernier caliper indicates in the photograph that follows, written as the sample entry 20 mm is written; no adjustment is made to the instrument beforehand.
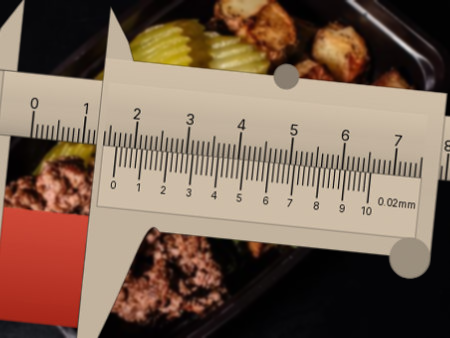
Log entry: 16.5 mm
